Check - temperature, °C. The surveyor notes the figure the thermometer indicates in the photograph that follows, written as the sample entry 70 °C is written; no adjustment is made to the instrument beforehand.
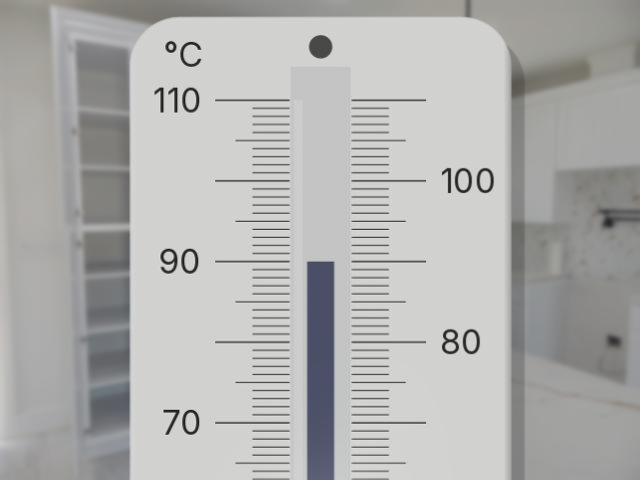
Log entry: 90 °C
